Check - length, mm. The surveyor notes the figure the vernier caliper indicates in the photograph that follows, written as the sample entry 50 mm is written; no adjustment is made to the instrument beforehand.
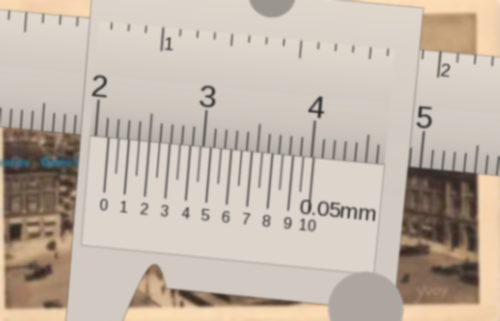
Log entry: 21.2 mm
